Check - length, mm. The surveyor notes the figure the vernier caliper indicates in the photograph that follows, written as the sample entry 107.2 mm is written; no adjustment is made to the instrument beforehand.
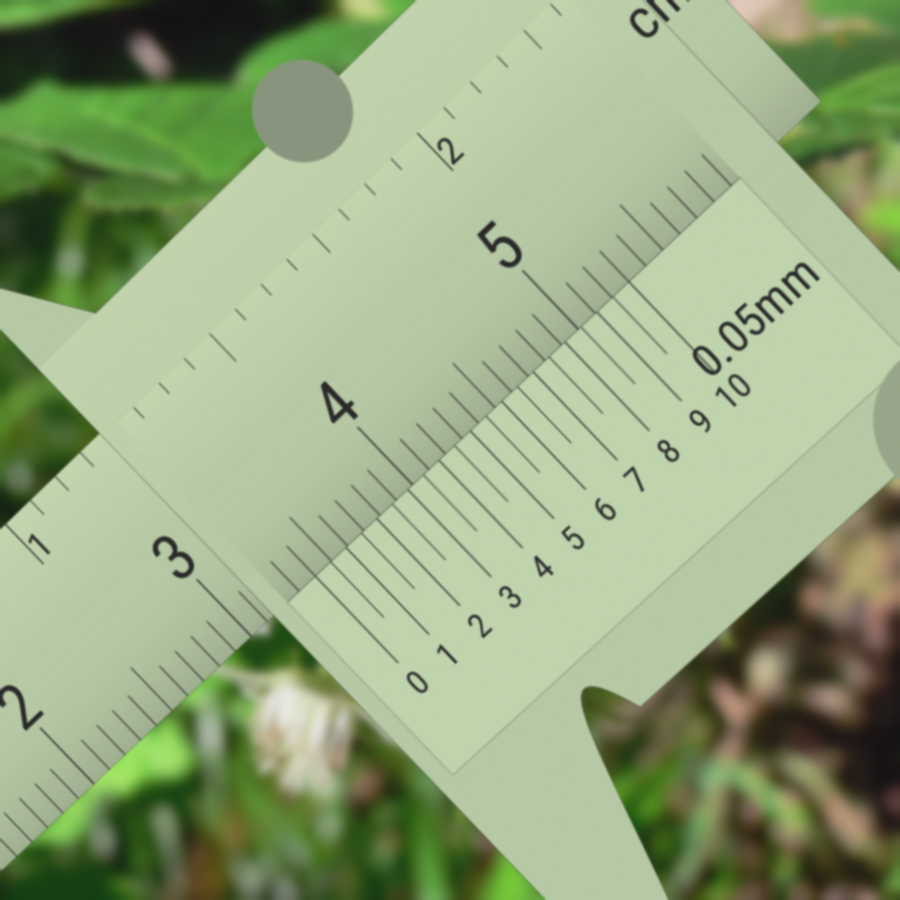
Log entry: 34.0 mm
